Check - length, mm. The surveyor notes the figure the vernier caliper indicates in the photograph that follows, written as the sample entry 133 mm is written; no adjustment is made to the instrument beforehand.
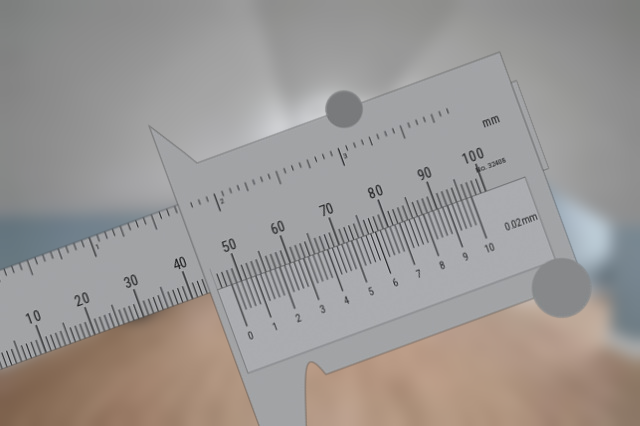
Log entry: 48.0 mm
